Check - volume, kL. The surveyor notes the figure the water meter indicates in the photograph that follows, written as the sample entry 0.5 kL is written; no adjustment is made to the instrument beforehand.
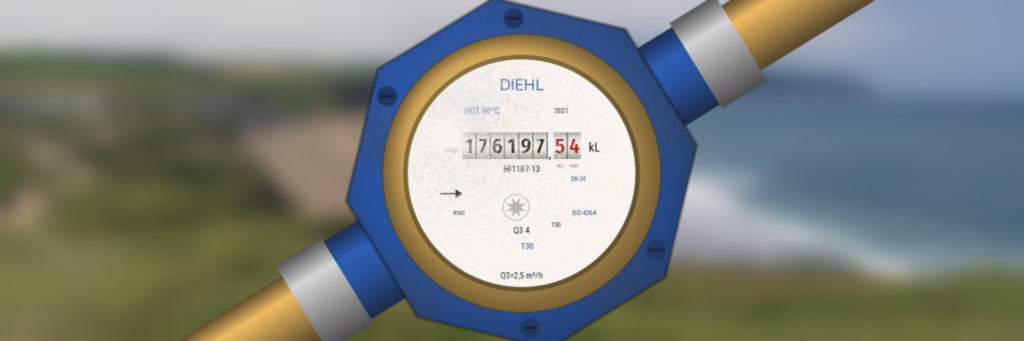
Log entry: 176197.54 kL
